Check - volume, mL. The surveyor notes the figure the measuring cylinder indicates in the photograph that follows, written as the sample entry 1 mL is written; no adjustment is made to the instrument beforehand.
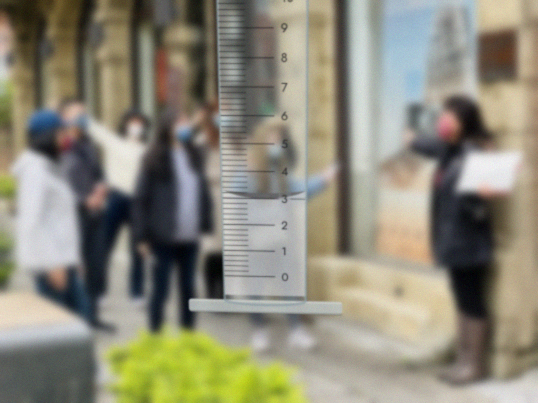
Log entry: 3 mL
